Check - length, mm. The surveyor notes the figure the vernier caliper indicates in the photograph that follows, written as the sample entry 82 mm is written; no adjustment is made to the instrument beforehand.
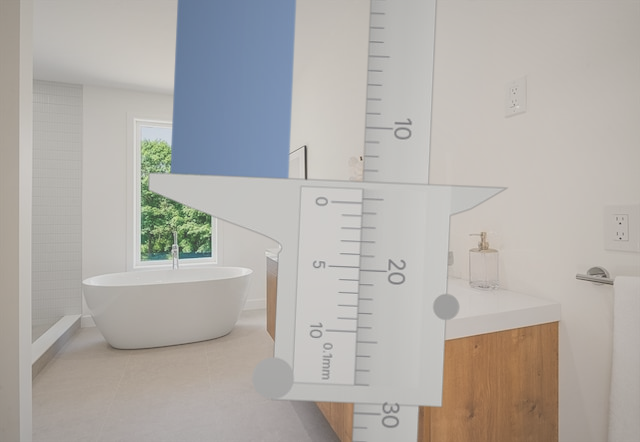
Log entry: 15.3 mm
